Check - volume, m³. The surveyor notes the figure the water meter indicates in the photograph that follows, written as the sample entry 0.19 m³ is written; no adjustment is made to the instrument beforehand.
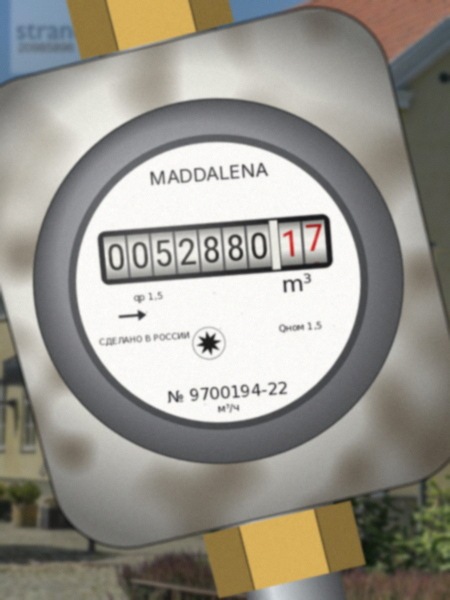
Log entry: 52880.17 m³
